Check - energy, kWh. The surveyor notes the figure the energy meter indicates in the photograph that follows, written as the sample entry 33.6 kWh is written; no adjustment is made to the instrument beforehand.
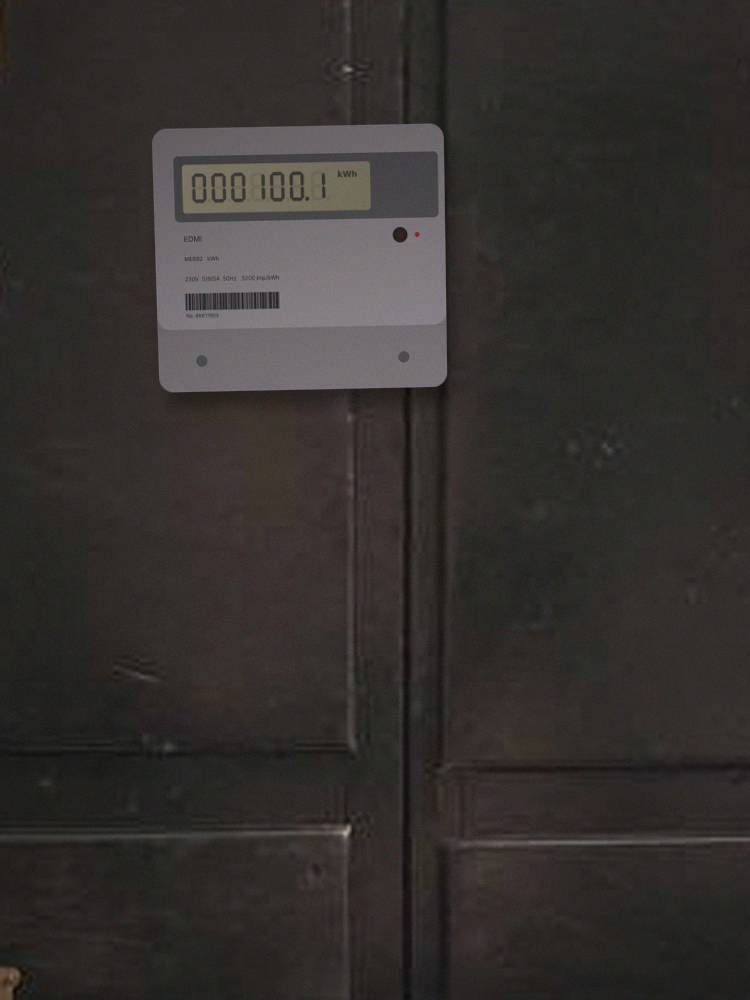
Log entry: 100.1 kWh
